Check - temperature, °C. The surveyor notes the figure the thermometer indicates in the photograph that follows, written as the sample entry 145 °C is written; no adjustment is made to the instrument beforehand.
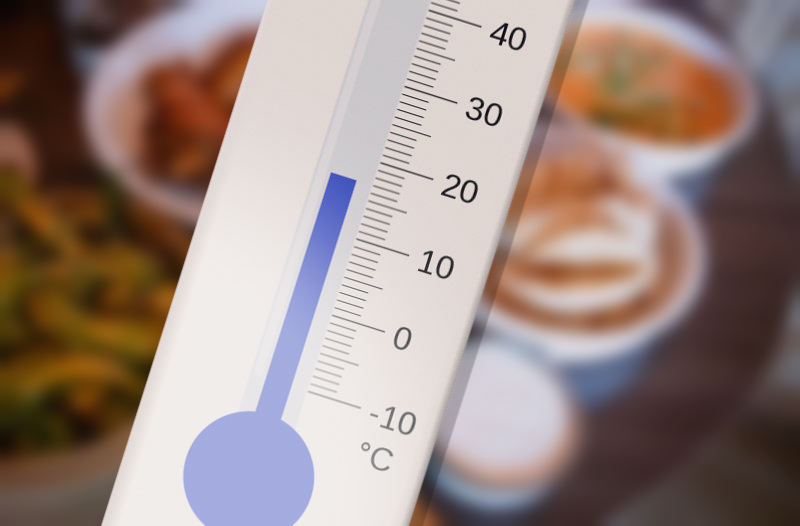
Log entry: 17 °C
